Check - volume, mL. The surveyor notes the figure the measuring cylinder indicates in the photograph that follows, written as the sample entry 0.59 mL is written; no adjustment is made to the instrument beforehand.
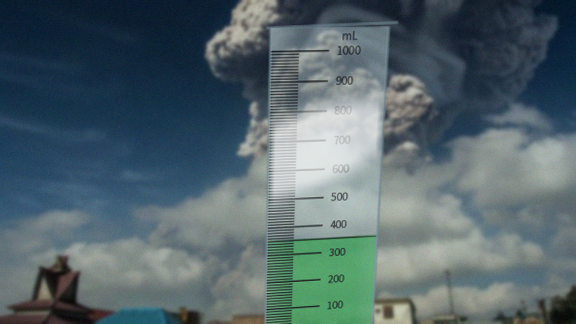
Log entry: 350 mL
